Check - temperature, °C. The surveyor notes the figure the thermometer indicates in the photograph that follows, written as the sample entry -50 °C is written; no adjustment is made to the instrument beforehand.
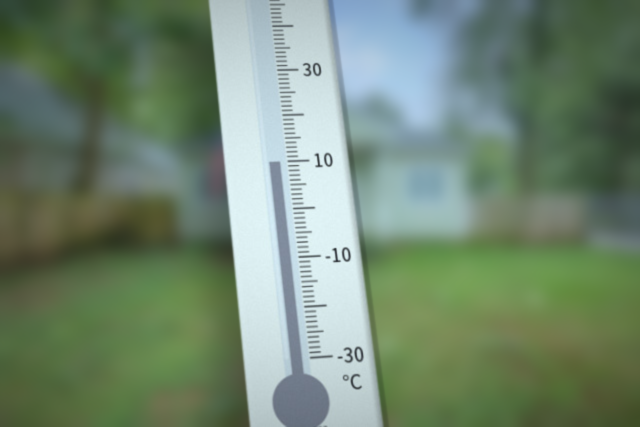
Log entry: 10 °C
